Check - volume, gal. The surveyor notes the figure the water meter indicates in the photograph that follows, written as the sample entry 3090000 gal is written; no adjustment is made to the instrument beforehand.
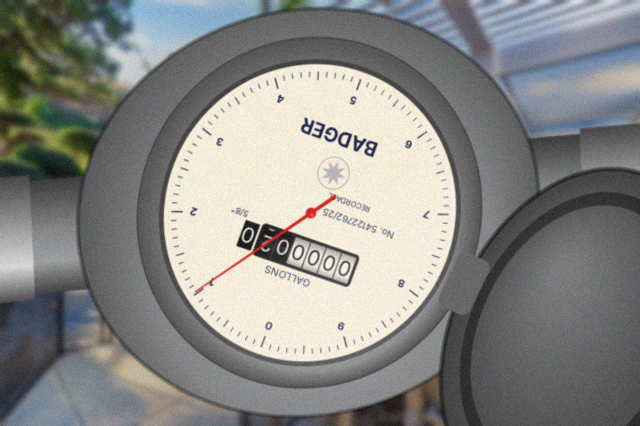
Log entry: 21.0 gal
